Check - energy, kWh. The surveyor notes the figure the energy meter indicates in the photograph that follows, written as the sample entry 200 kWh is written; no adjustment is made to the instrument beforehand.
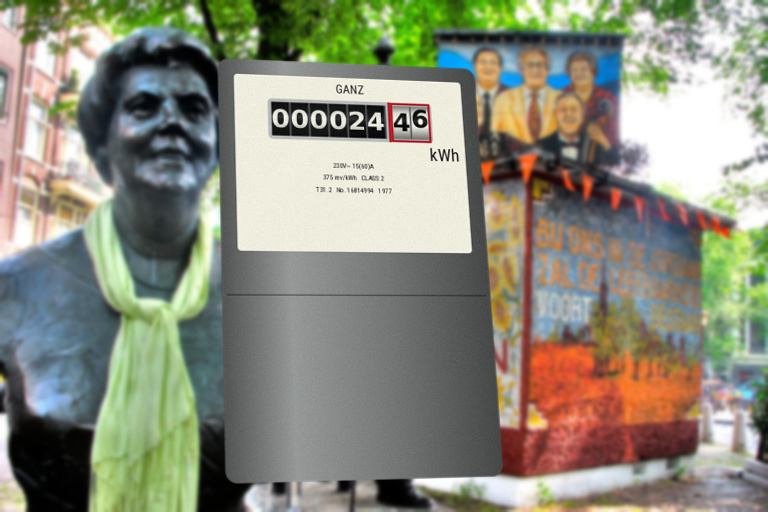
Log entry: 24.46 kWh
